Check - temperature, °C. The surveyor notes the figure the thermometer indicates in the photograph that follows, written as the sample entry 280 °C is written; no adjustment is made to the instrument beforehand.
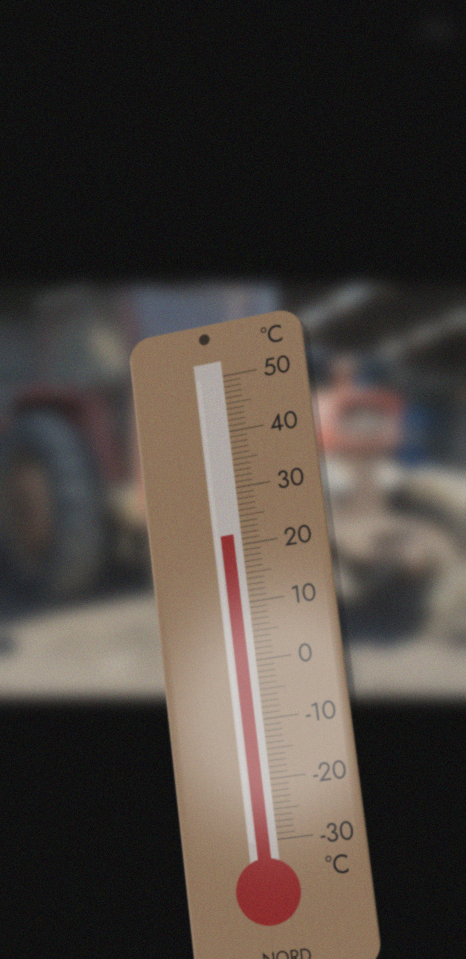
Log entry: 22 °C
